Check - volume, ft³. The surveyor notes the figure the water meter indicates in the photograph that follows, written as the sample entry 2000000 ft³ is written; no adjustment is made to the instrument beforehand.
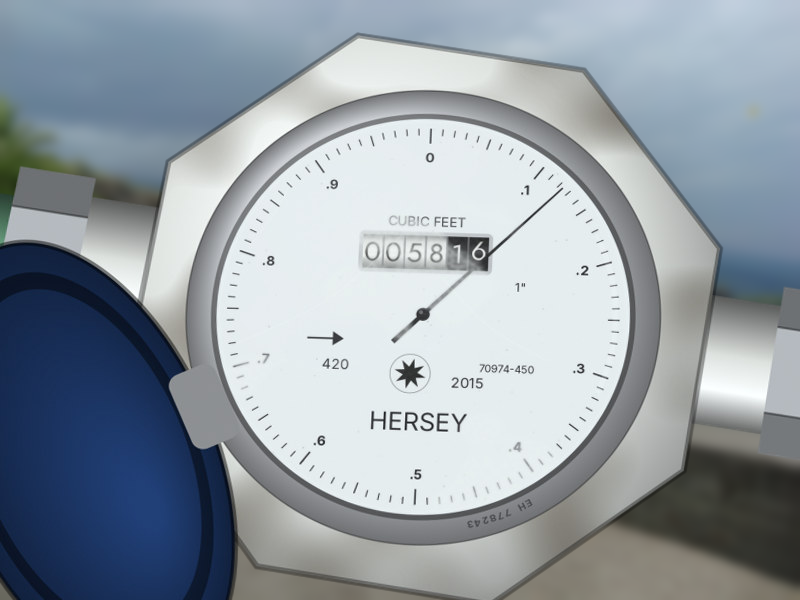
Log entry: 5816.12 ft³
